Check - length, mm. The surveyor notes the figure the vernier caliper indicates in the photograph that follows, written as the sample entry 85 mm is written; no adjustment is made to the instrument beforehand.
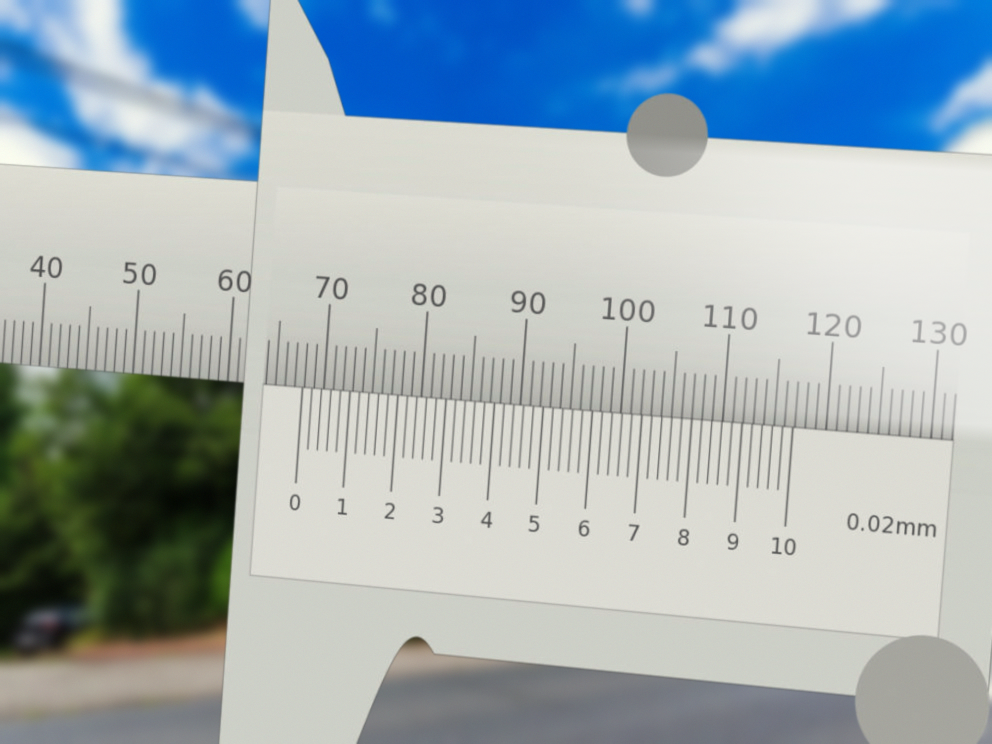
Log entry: 67.8 mm
